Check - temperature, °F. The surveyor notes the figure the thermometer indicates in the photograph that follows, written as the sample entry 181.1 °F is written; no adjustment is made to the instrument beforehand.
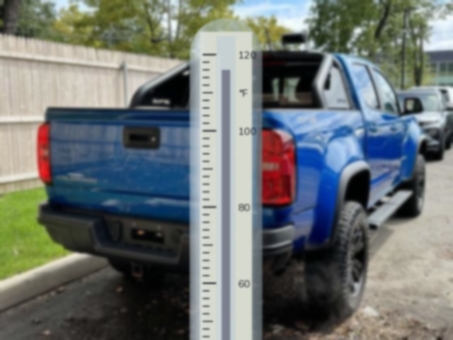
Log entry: 116 °F
